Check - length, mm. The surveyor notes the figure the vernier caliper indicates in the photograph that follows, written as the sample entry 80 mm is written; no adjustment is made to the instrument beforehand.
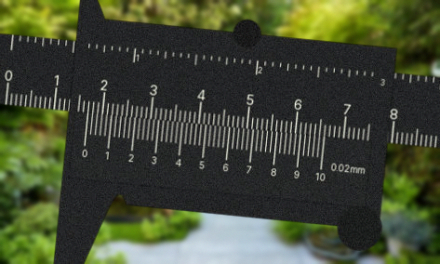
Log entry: 17.0 mm
